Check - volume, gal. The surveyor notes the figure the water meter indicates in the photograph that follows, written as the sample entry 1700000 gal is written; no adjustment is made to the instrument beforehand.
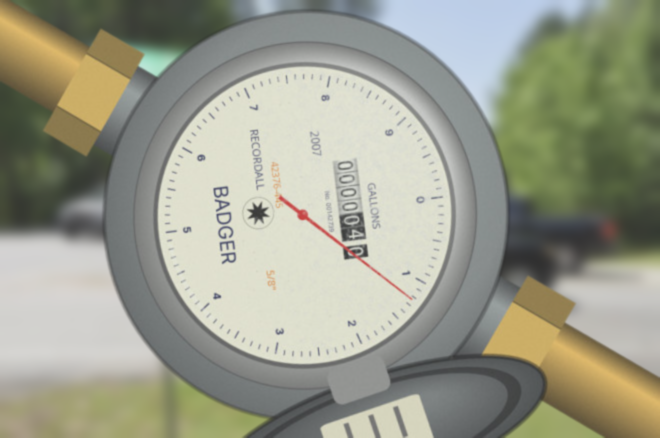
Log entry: 41.2 gal
